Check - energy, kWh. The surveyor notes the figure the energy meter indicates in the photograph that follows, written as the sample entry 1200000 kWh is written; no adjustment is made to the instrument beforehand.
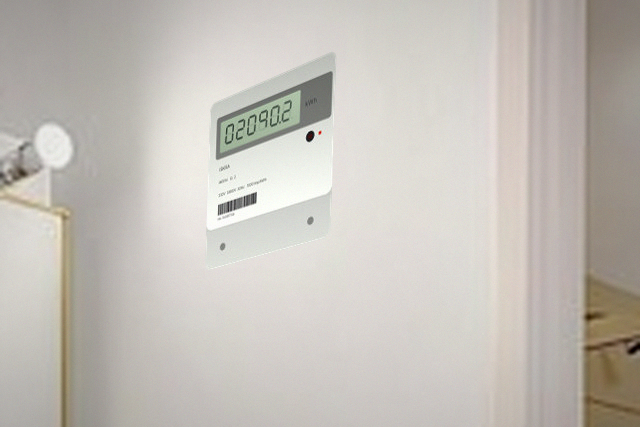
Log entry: 2090.2 kWh
